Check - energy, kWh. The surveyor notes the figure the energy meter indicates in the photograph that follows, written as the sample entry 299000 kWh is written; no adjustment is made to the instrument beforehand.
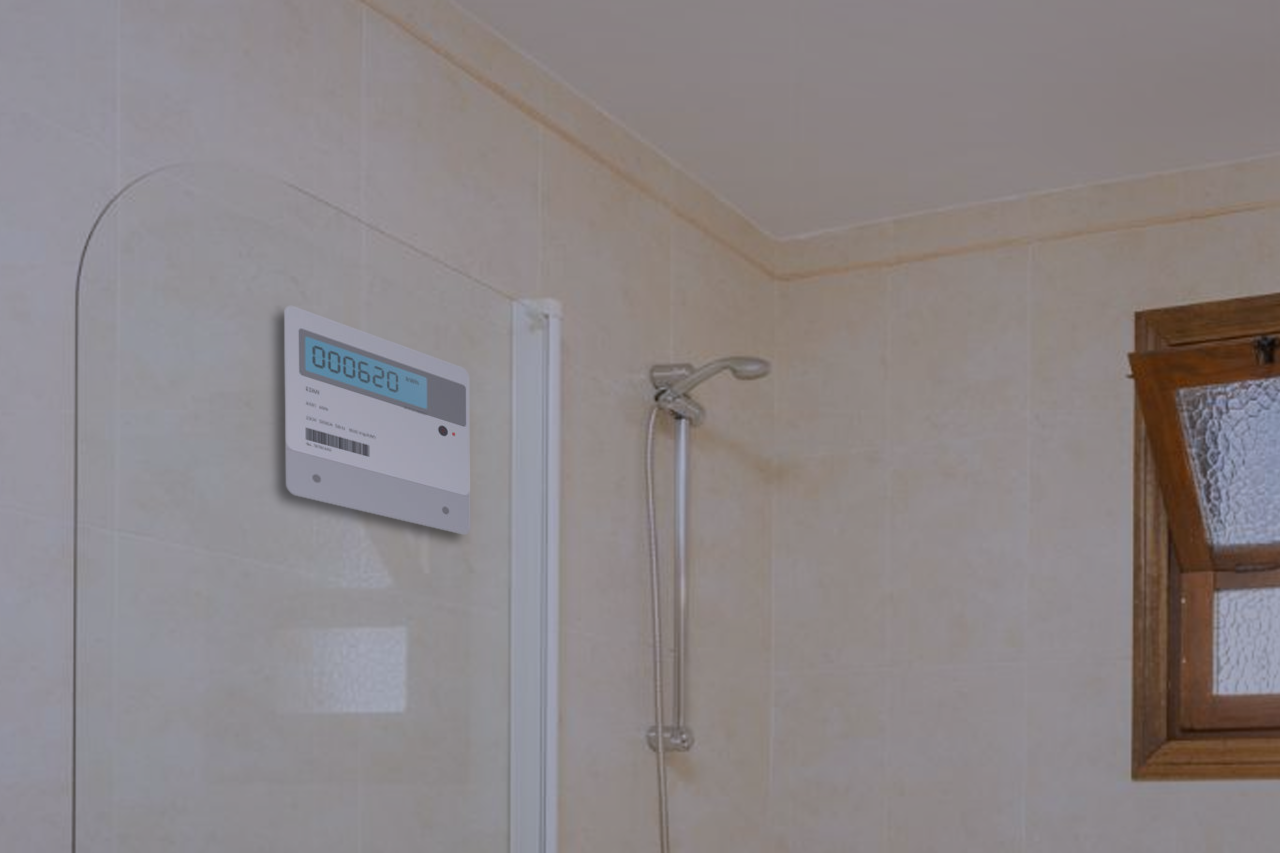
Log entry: 620 kWh
